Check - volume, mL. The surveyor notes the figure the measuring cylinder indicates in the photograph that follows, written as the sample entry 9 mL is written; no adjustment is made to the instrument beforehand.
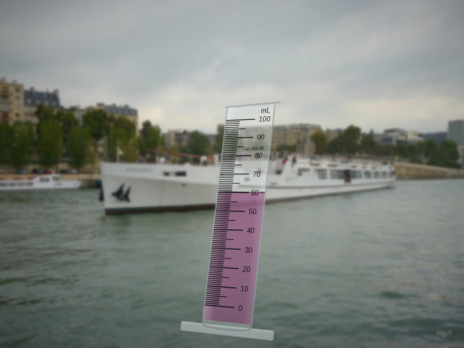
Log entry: 60 mL
